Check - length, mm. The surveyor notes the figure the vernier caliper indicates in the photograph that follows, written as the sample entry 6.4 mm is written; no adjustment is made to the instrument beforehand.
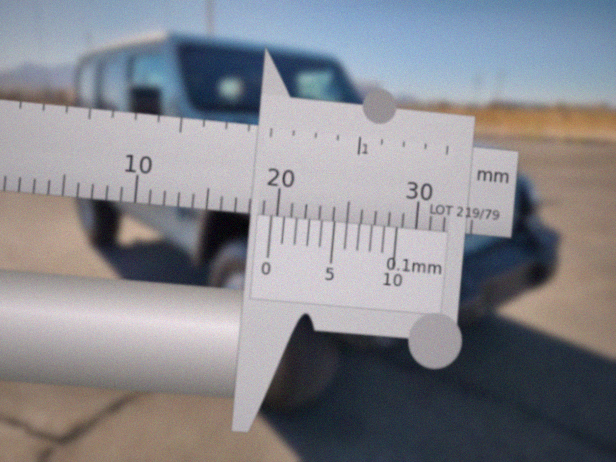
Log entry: 19.6 mm
